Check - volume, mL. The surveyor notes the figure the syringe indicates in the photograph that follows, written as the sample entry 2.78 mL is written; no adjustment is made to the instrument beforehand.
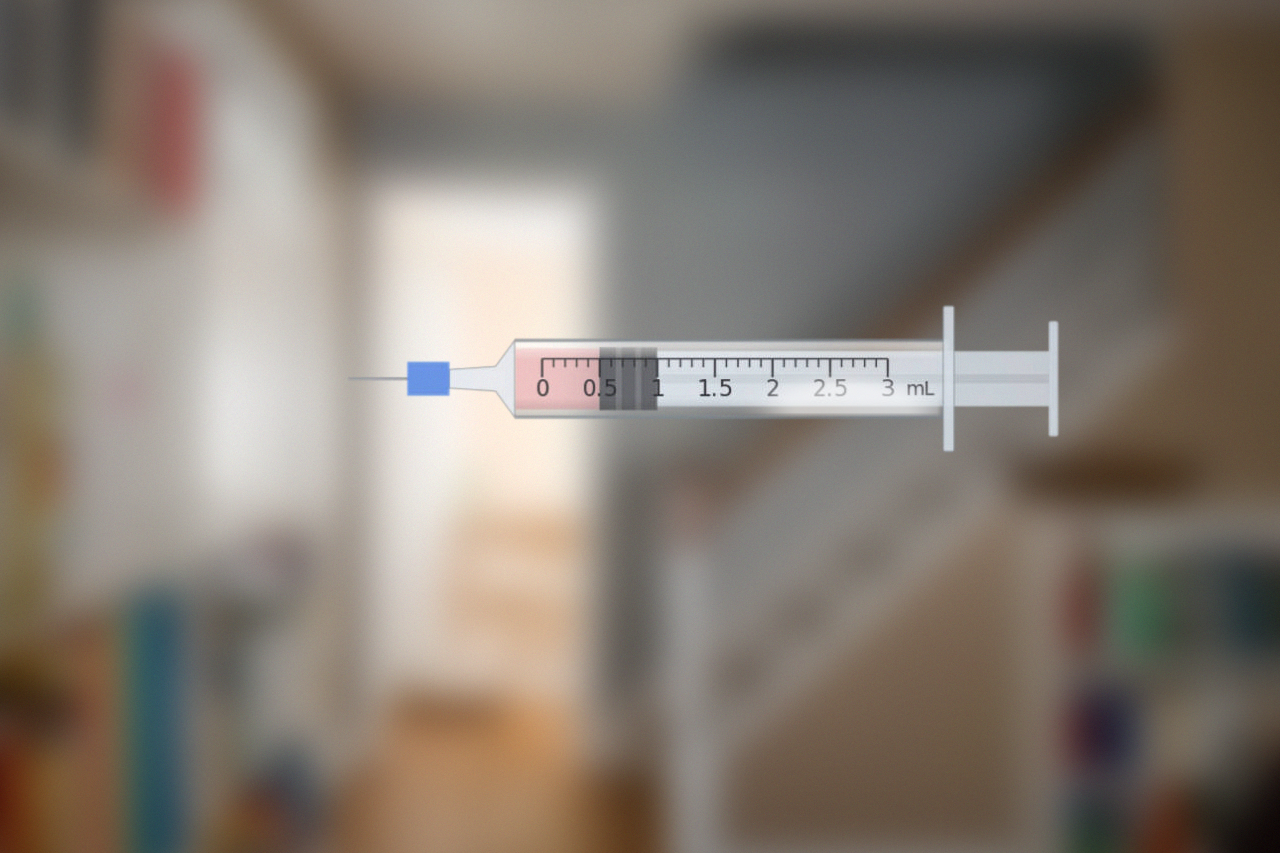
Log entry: 0.5 mL
